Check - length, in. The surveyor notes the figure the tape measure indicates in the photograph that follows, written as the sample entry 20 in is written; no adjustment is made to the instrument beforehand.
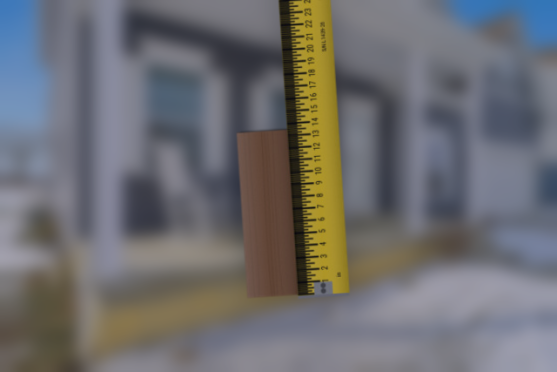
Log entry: 13.5 in
